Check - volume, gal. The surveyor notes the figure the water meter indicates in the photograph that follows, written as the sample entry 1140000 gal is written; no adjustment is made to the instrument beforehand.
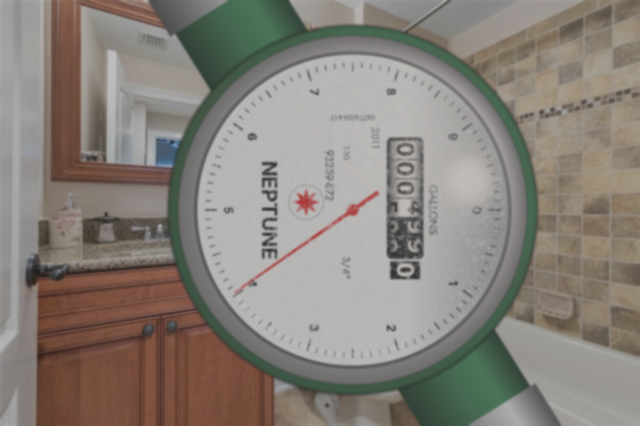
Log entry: 4994.0 gal
